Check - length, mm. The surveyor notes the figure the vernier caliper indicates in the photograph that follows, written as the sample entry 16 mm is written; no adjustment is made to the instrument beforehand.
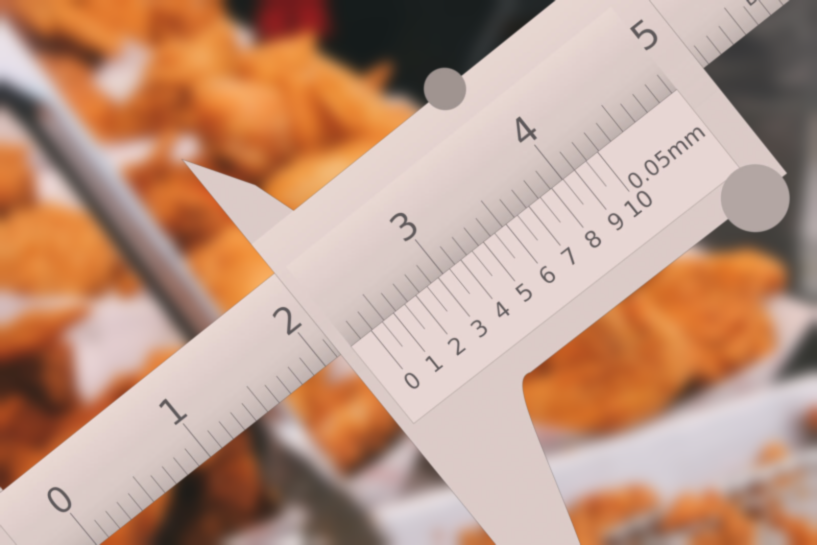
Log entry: 23.9 mm
